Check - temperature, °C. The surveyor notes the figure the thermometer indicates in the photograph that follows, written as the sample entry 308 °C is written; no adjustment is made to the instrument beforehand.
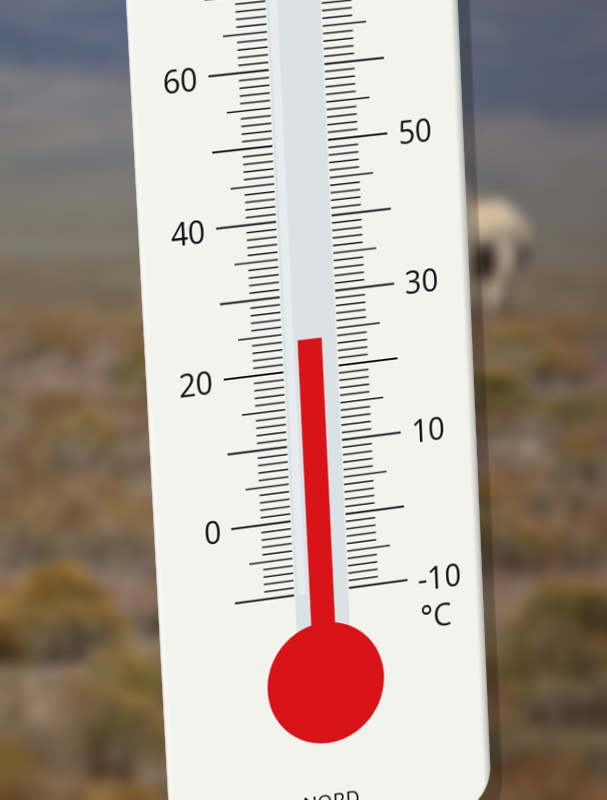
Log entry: 24 °C
